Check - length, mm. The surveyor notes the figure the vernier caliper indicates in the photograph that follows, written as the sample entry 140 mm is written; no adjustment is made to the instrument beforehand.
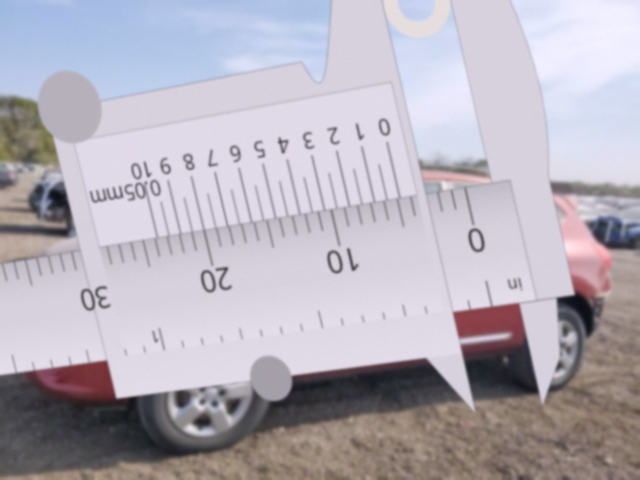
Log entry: 4.8 mm
